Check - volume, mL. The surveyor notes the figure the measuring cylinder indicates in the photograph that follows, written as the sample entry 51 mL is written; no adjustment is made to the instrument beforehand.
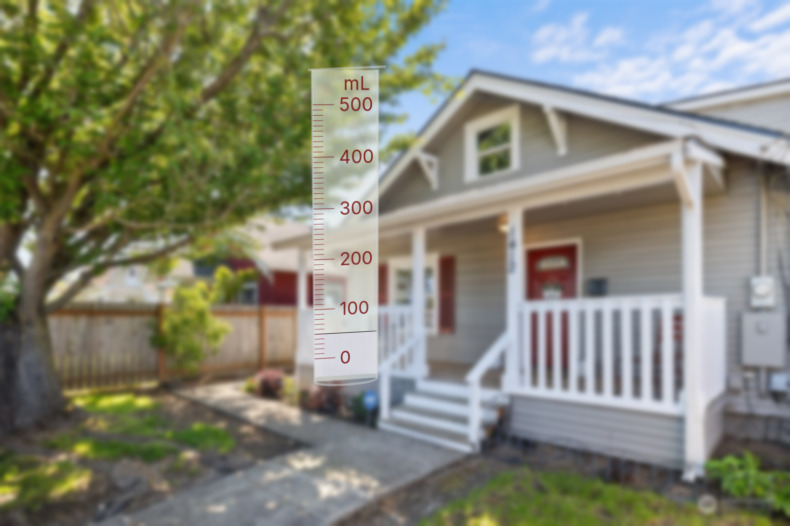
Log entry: 50 mL
